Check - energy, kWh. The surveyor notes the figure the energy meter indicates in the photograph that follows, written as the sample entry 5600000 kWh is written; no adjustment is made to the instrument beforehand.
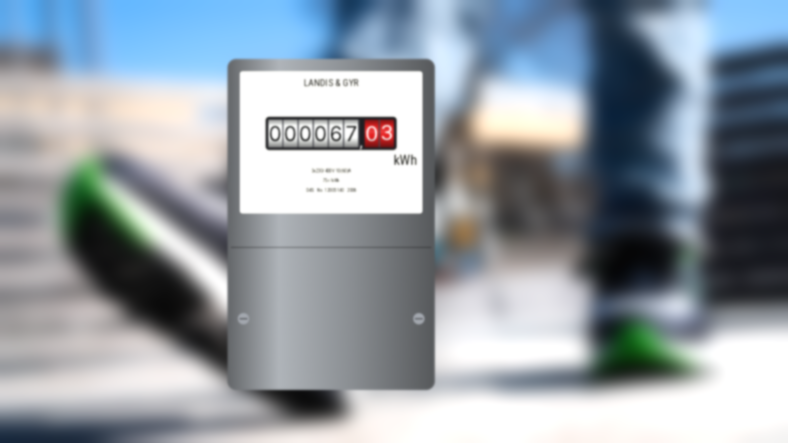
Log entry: 67.03 kWh
